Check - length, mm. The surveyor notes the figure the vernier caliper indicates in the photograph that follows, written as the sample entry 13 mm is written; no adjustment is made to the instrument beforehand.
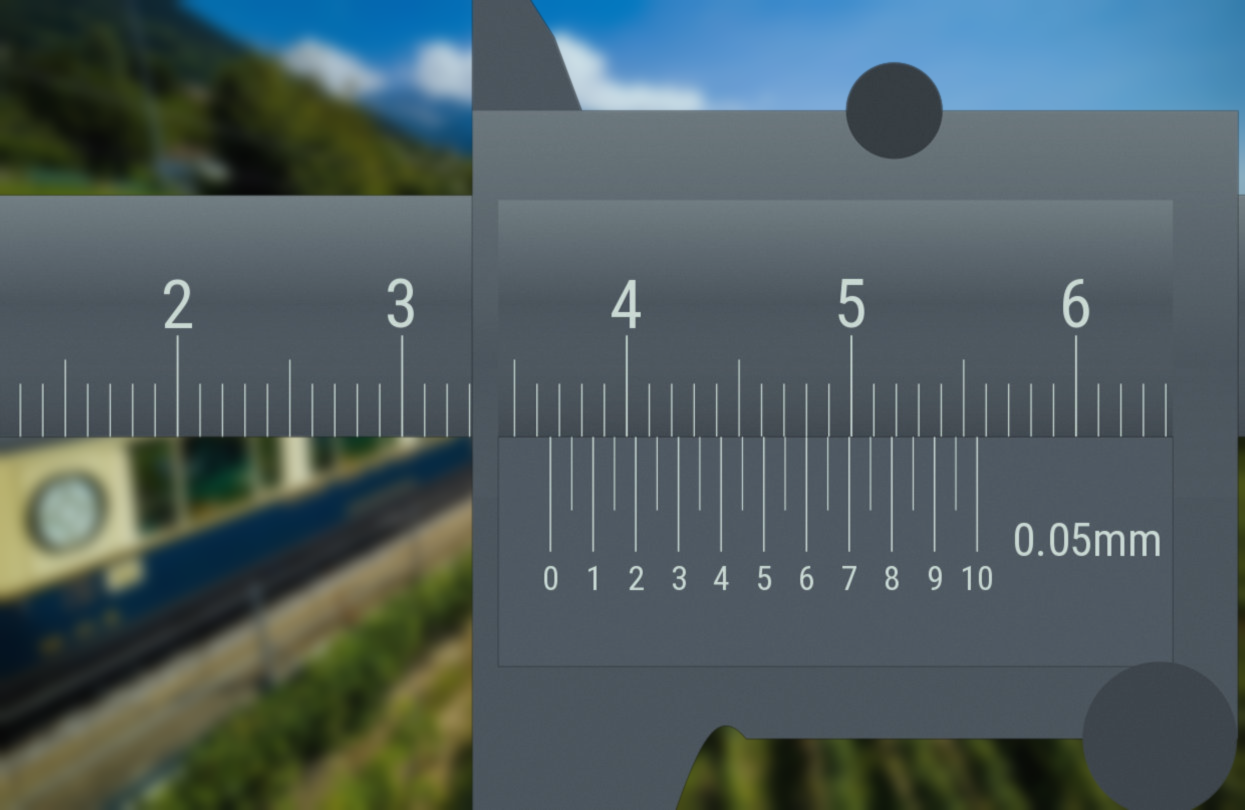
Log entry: 36.6 mm
